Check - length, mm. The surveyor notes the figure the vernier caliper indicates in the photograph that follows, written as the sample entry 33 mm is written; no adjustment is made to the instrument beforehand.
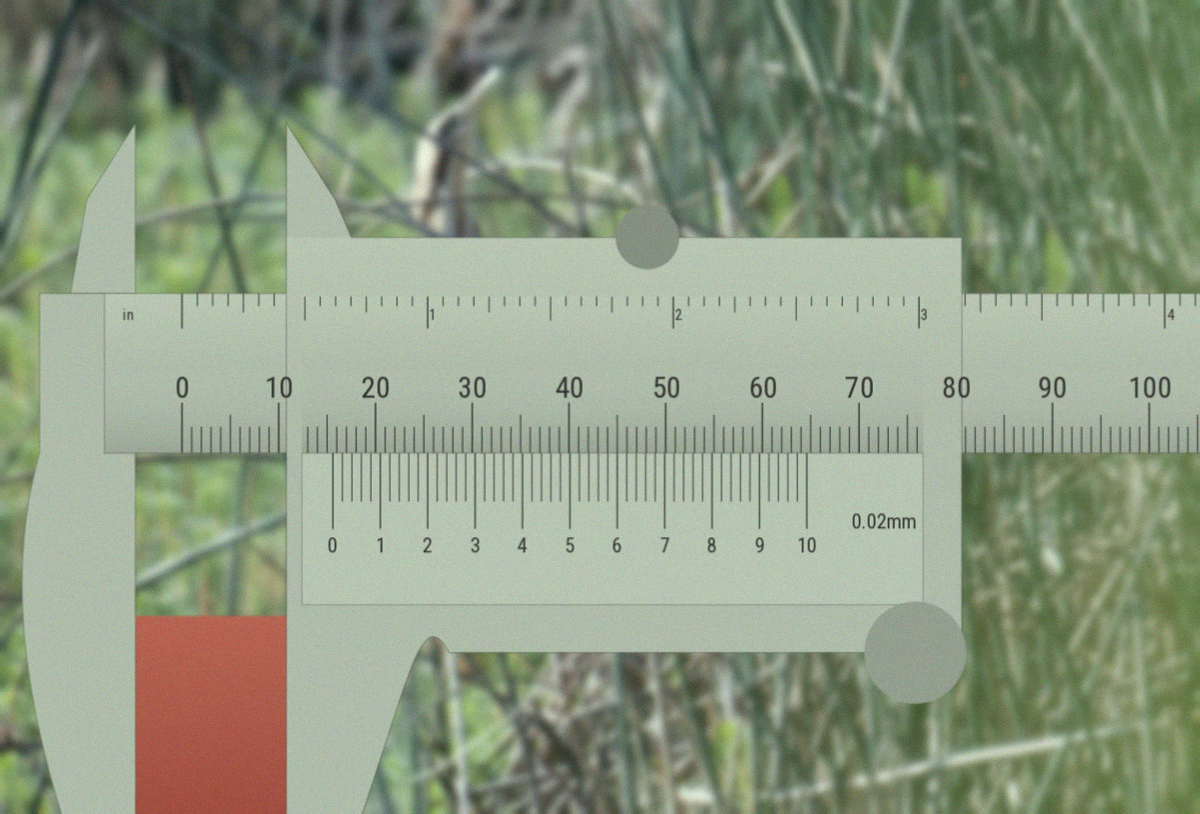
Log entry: 15.6 mm
